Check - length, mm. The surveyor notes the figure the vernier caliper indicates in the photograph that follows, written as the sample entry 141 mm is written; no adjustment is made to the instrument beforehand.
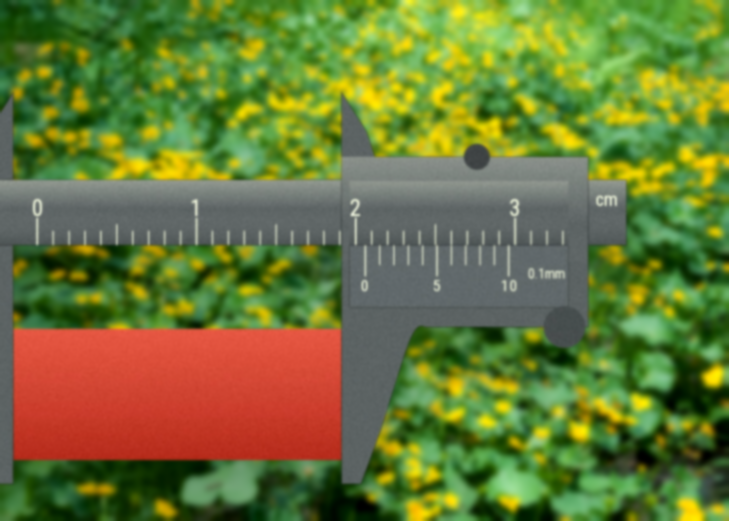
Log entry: 20.6 mm
